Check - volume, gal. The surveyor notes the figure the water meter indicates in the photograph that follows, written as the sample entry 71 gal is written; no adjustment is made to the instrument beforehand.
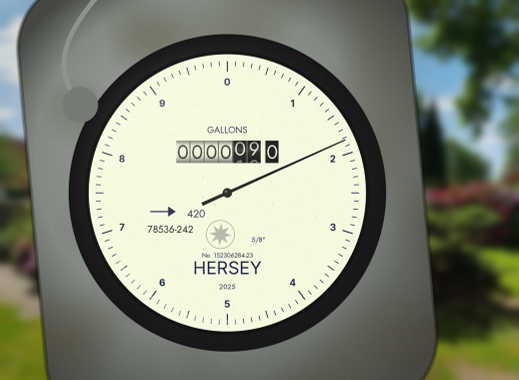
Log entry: 91.8 gal
